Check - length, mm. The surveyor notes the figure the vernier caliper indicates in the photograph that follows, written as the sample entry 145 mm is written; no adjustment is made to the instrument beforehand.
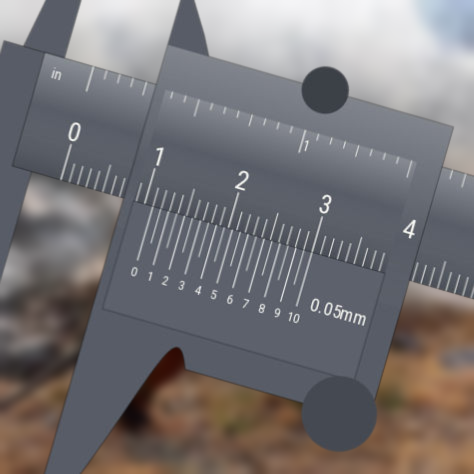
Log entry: 11.0 mm
